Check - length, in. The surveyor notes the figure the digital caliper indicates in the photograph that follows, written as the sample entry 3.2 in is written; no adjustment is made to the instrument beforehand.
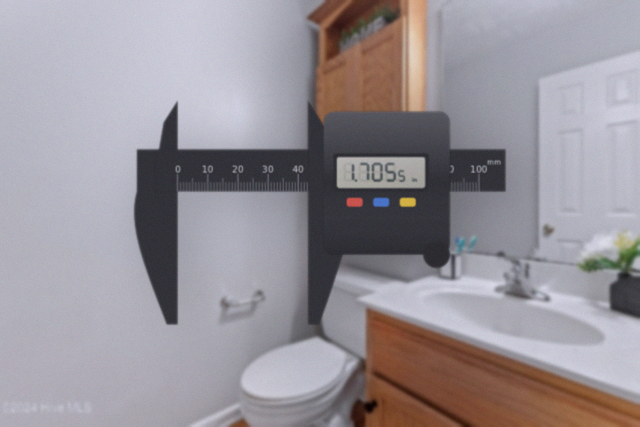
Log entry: 1.7055 in
